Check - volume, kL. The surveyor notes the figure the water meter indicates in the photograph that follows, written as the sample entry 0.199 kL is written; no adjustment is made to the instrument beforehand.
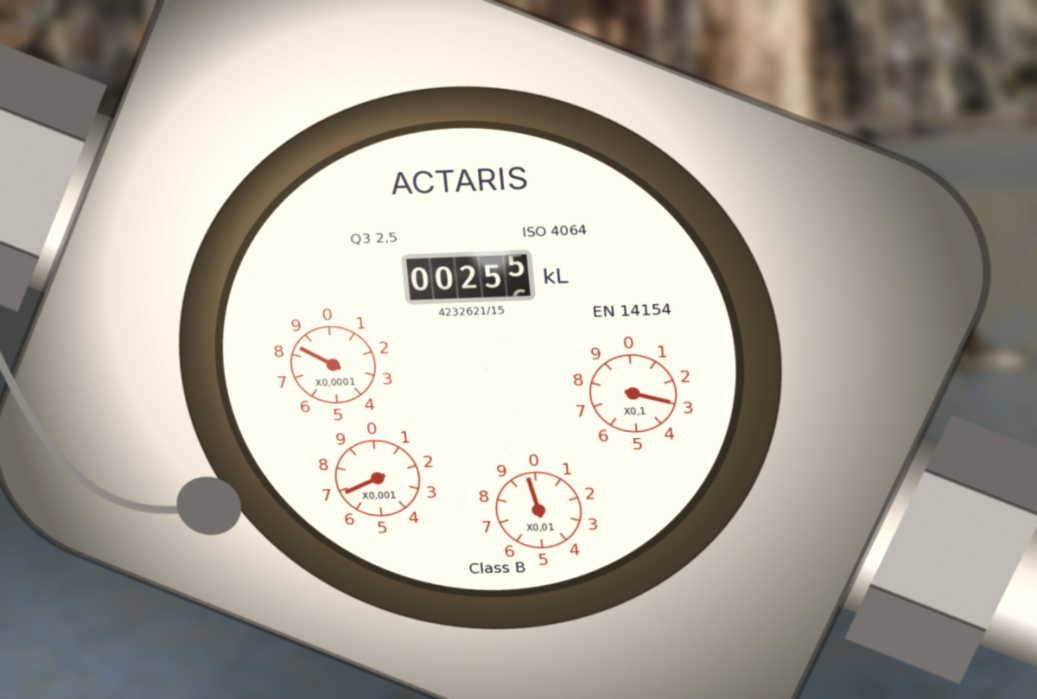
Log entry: 255.2968 kL
